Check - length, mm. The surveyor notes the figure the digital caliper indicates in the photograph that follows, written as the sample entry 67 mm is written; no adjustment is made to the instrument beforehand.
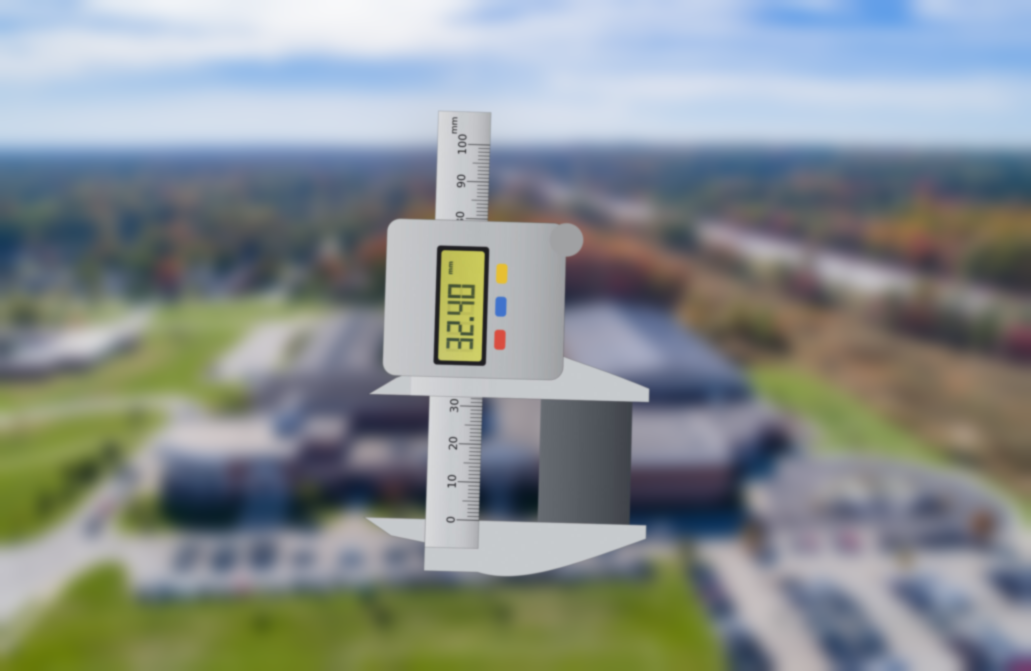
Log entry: 32.40 mm
